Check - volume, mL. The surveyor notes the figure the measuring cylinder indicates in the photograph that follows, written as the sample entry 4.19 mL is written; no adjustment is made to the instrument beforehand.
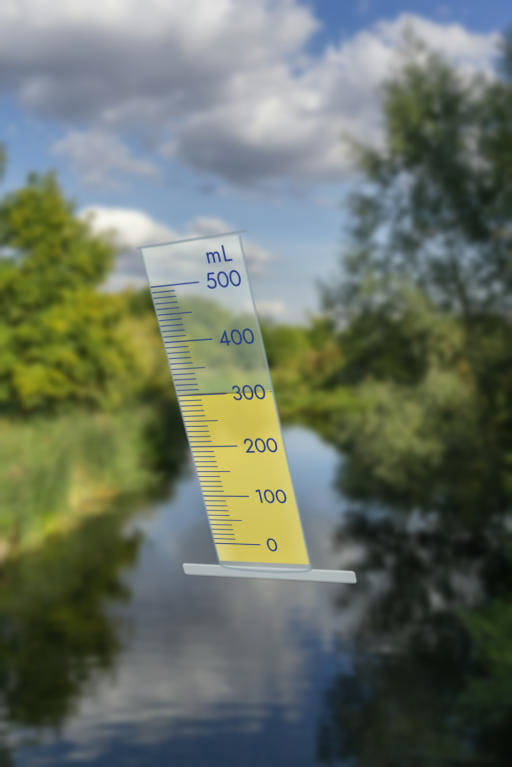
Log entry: 300 mL
